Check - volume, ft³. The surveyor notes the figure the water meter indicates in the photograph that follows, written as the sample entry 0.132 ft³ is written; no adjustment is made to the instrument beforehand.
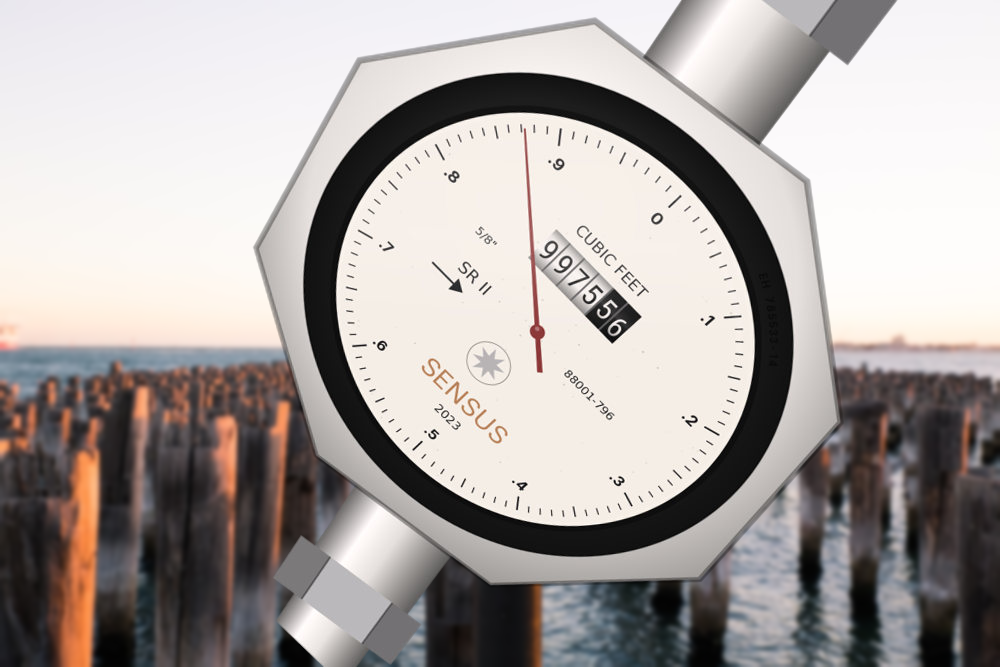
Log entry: 997555.87 ft³
